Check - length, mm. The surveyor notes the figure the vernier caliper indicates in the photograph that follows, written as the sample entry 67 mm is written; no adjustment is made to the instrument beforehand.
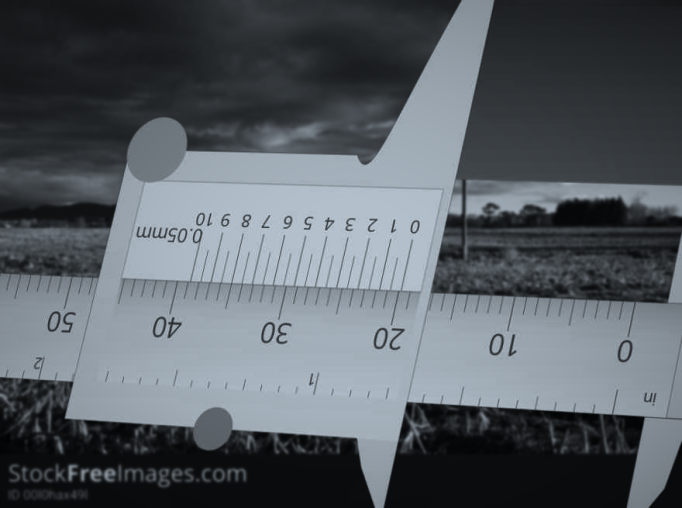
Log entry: 19.8 mm
